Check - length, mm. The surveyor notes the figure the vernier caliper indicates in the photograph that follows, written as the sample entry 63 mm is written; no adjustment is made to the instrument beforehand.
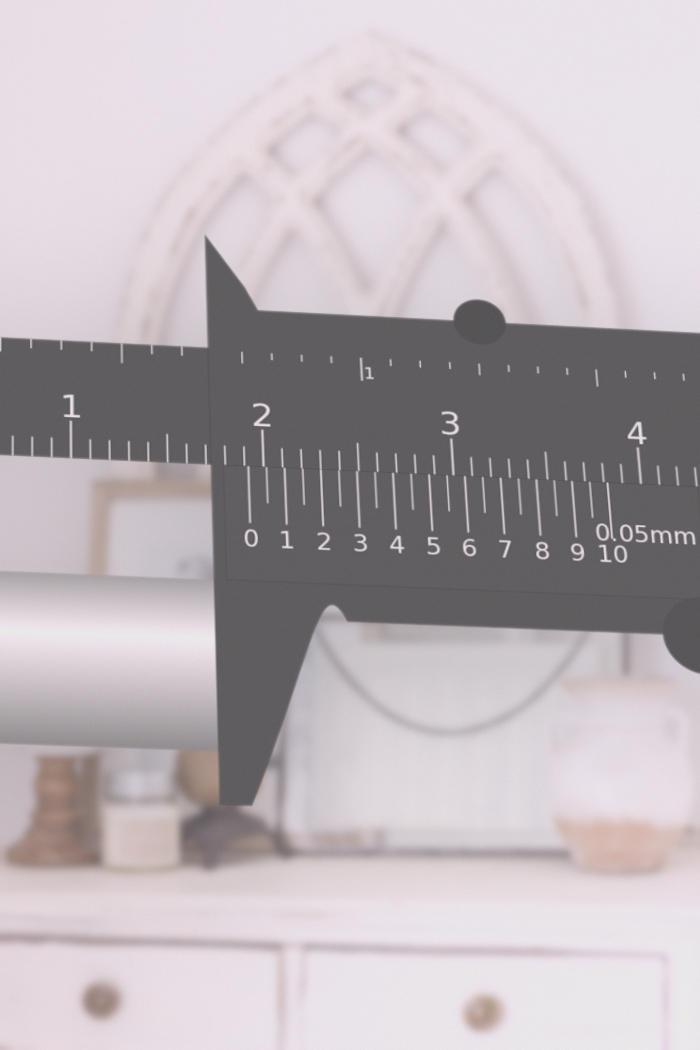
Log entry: 19.2 mm
